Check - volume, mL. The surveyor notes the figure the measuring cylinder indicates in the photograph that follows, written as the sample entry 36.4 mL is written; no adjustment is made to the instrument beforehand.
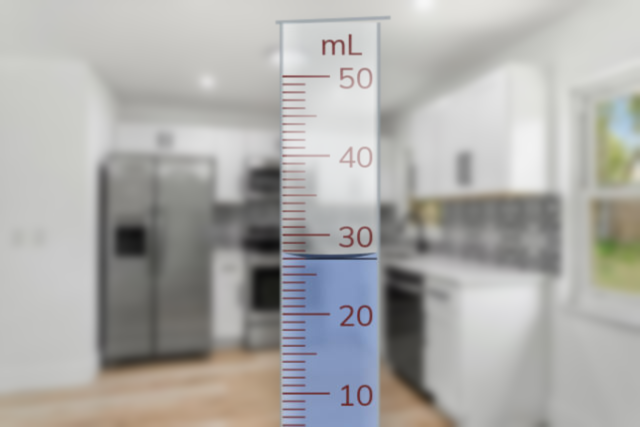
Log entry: 27 mL
